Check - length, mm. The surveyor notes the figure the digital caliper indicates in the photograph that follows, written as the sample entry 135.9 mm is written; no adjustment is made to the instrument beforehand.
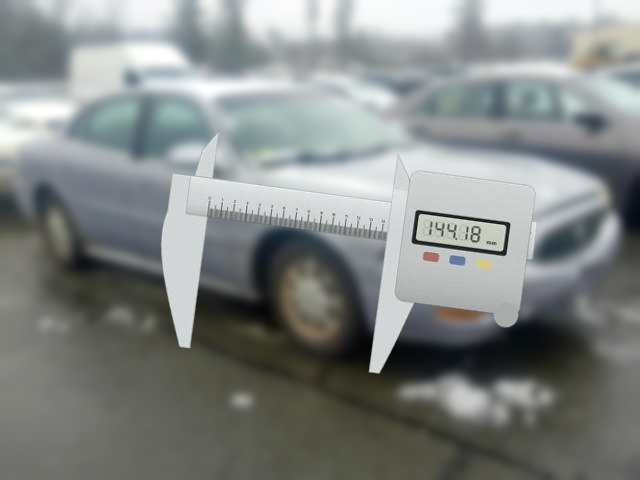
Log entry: 144.18 mm
